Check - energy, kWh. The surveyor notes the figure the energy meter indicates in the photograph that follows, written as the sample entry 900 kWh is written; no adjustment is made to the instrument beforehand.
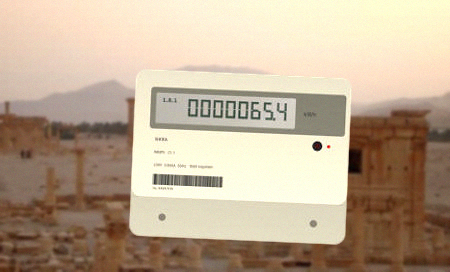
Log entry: 65.4 kWh
